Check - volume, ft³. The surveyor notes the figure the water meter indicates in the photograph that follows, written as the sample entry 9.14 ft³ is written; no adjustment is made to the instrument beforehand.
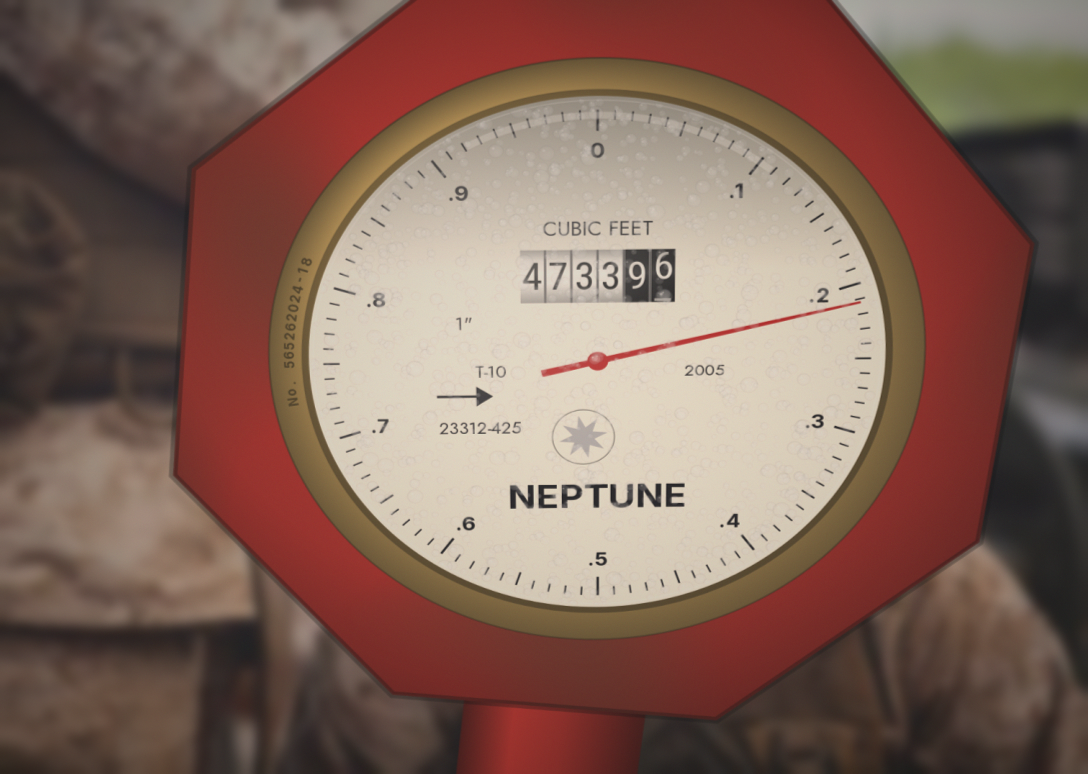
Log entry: 473396.21 ft³
